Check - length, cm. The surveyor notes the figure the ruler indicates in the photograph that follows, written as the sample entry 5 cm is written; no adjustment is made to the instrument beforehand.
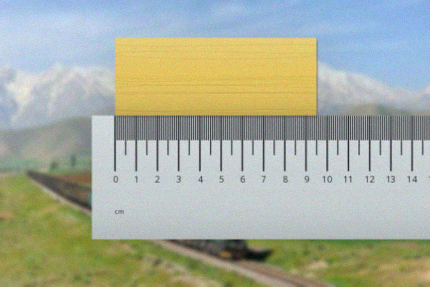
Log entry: 9.5 cm
